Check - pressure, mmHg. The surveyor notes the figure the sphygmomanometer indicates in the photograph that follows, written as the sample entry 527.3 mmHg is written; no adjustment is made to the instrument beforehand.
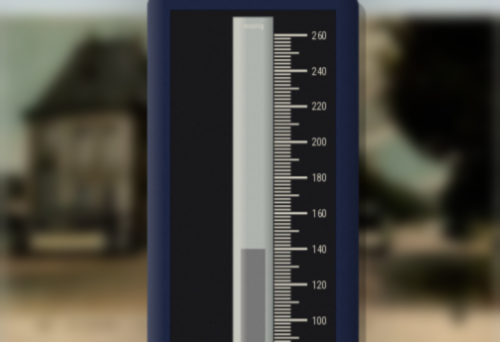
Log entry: 140 mmHg
